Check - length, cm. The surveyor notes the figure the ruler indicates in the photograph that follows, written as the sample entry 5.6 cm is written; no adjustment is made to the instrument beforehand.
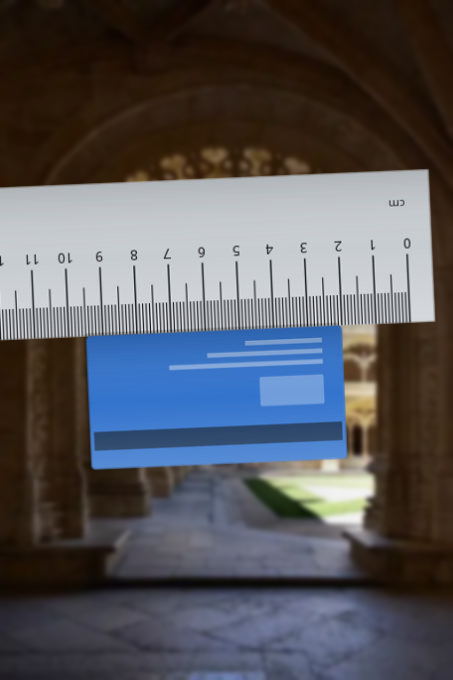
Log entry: 7.5 cm
